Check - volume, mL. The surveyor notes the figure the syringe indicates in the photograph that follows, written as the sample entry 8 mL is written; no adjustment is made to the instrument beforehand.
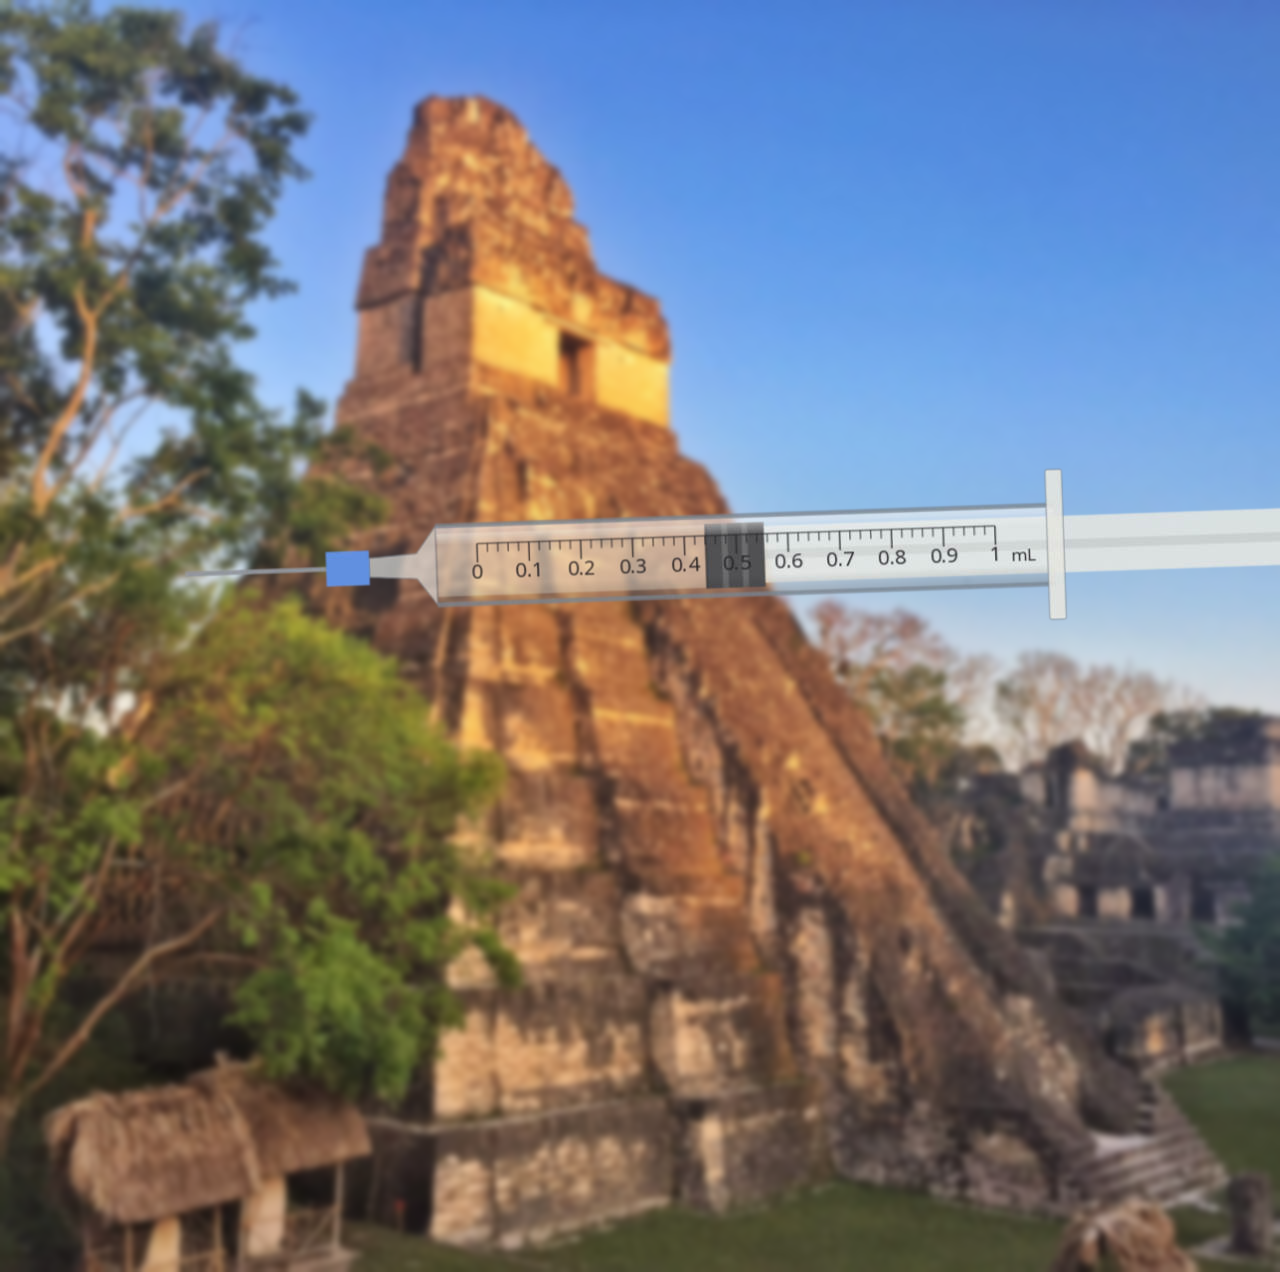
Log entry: 0.44 mL
